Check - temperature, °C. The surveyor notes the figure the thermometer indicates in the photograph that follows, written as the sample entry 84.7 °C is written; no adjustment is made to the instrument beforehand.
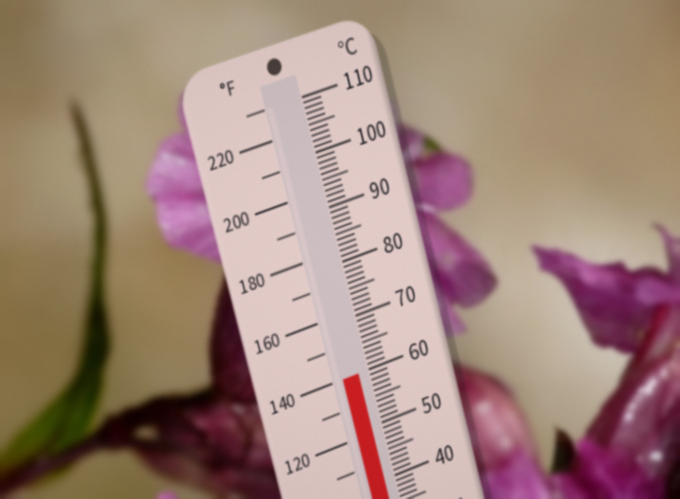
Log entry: 60 °C
